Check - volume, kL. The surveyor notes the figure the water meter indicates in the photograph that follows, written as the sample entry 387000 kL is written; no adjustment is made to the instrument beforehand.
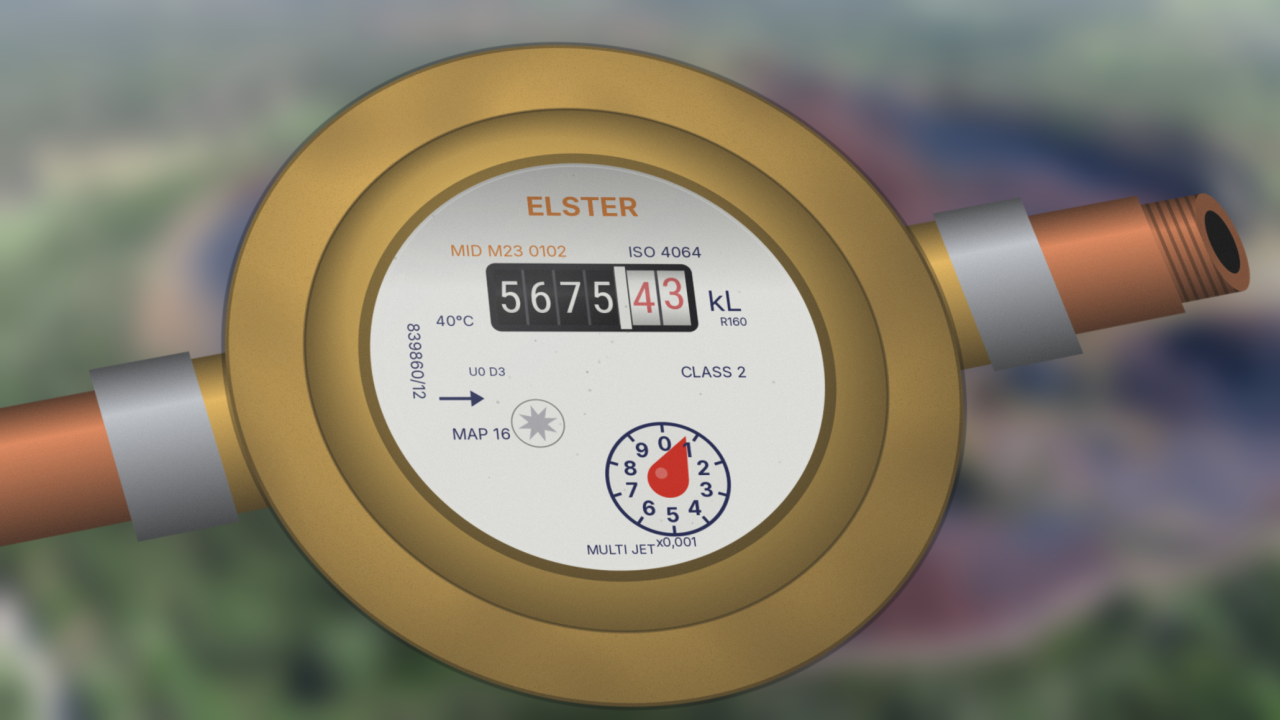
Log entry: 5675.430 kL
